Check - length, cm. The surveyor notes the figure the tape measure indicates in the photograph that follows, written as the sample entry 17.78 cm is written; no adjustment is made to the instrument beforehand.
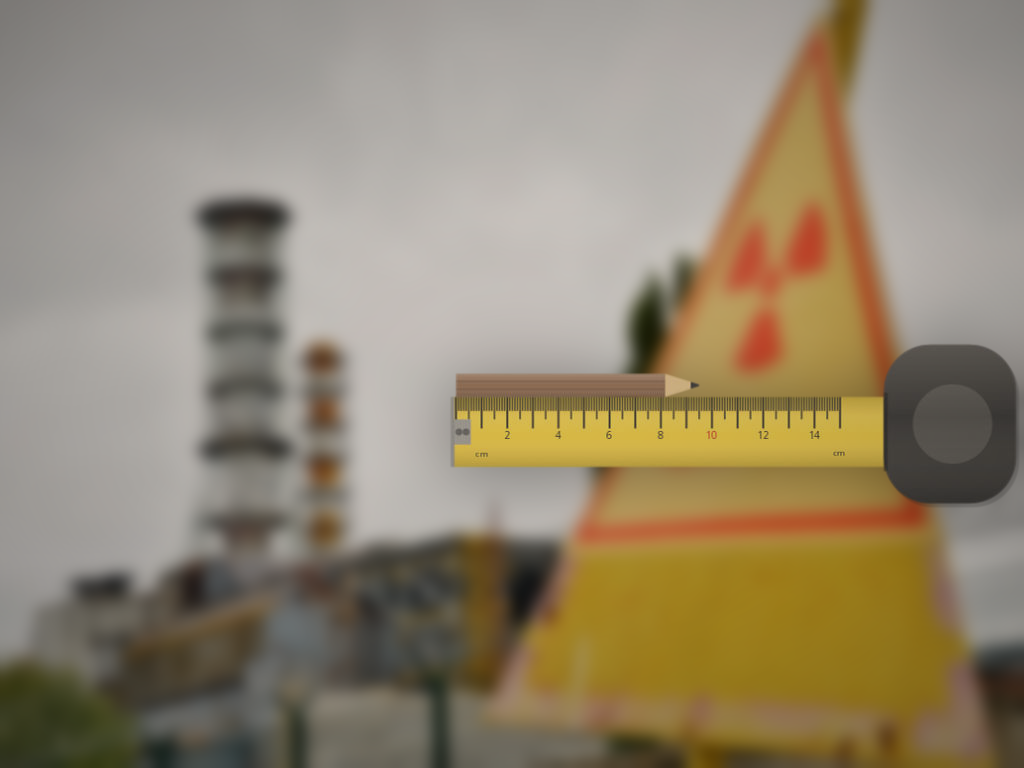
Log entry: 9.5 cm
